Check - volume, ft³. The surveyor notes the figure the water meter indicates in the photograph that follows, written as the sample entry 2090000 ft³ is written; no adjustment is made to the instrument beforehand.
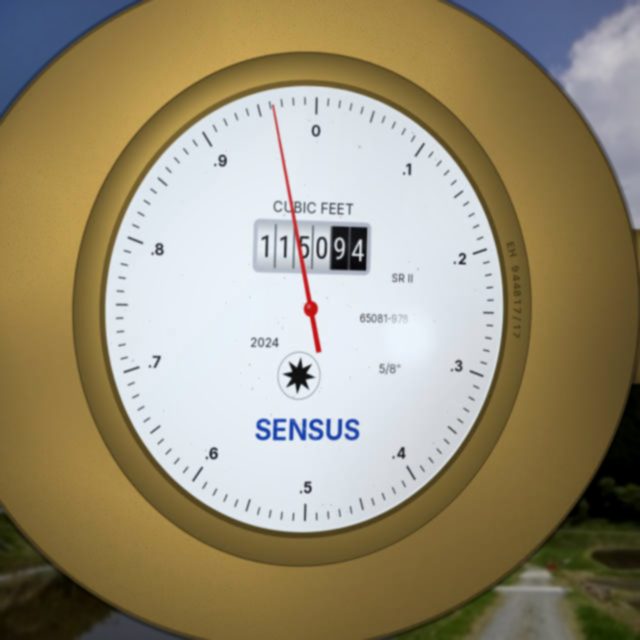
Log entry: 115093.96 ft³
